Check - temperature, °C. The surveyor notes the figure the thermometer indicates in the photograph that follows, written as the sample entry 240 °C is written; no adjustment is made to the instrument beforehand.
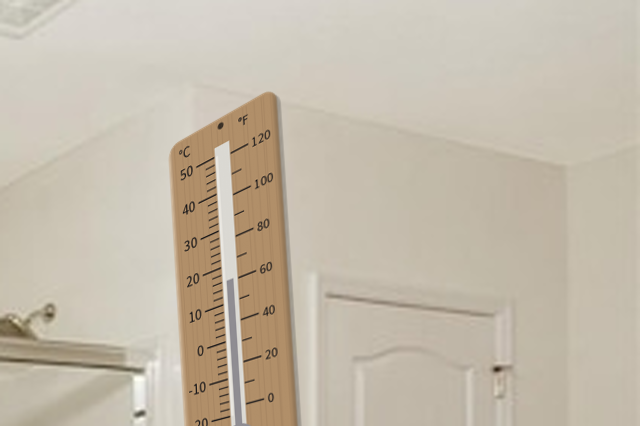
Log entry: 16 °C
